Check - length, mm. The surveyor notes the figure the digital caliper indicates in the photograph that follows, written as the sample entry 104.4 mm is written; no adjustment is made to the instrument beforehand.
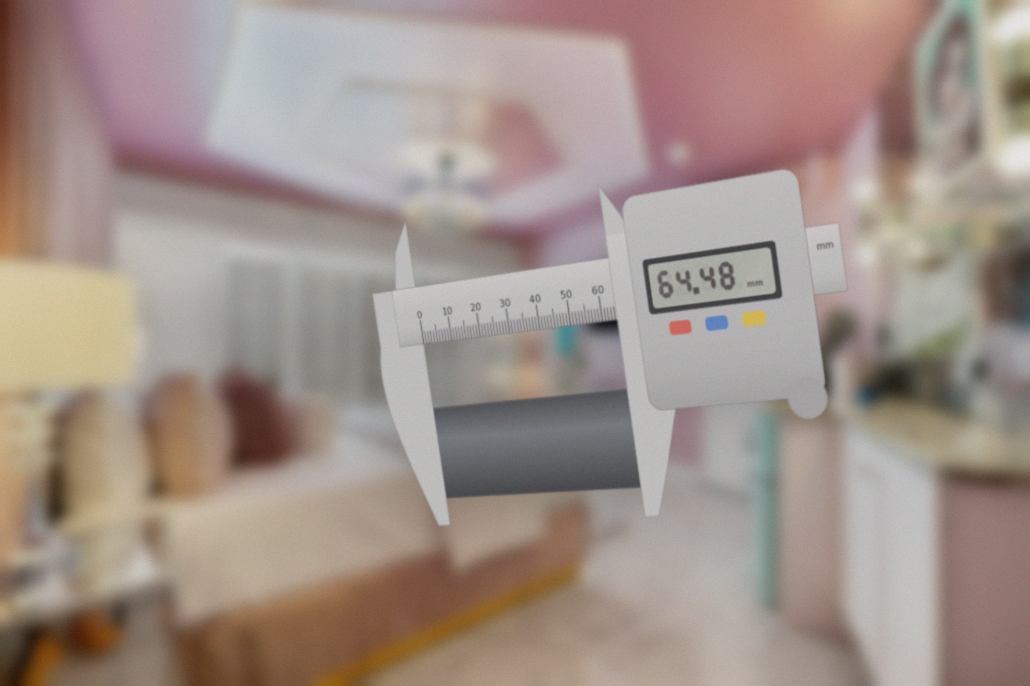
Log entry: 64.48 mm
